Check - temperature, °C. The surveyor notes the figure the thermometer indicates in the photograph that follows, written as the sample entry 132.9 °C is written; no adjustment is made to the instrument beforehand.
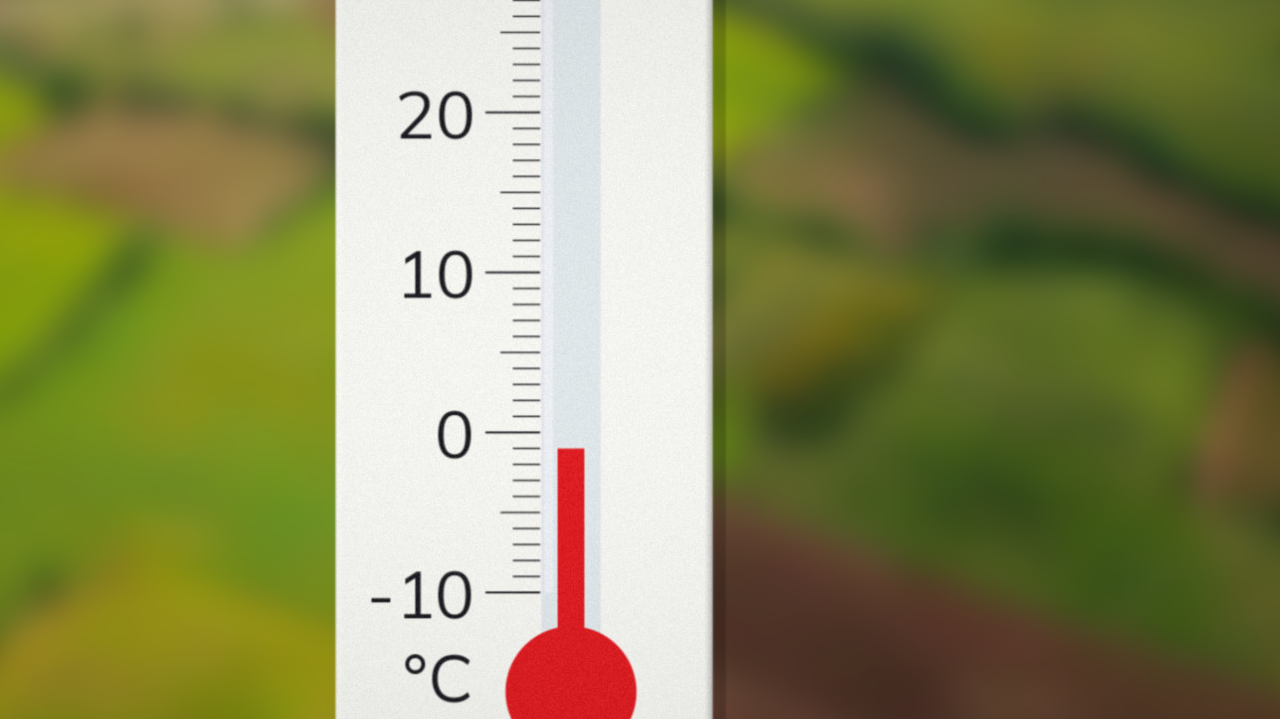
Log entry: -1 °C
